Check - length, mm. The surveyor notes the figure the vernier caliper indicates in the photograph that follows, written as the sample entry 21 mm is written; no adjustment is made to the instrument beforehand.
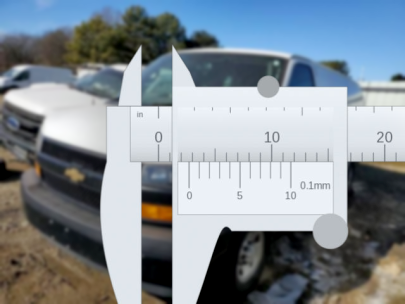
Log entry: 2.7 mm
